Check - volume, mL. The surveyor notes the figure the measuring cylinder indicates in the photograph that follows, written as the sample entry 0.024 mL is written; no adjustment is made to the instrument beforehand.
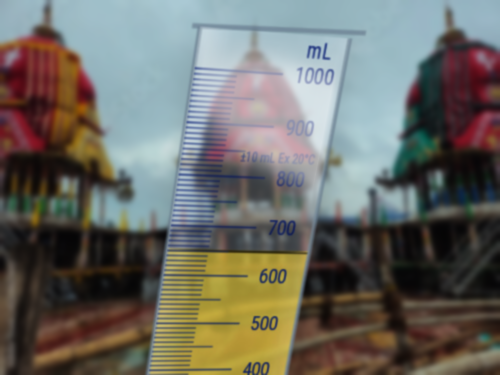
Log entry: 650 mL
